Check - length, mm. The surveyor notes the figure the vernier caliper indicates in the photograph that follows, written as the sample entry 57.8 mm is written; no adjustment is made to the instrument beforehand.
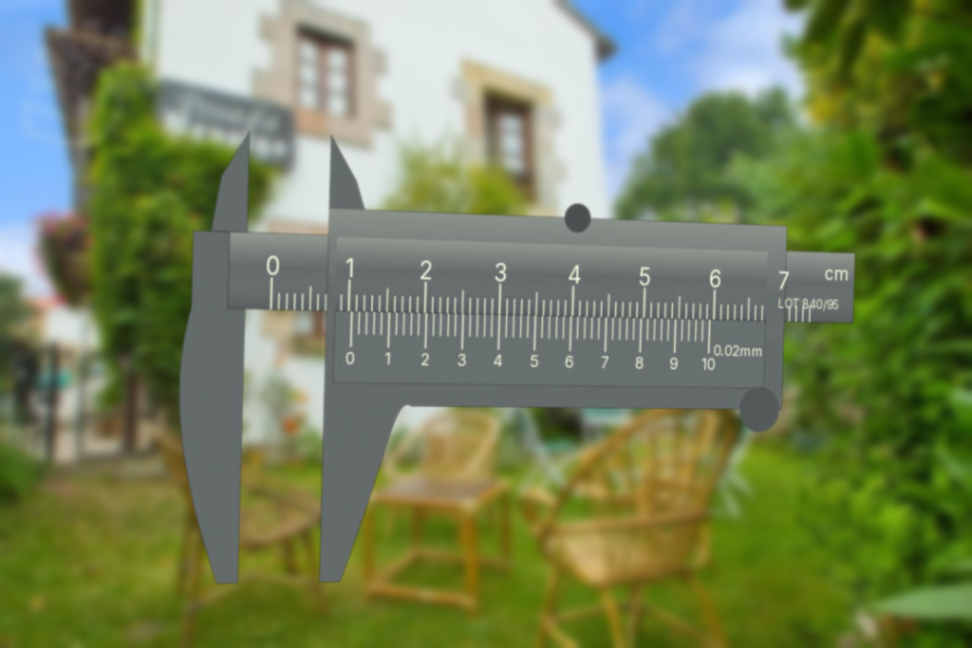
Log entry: 10.4 mm
